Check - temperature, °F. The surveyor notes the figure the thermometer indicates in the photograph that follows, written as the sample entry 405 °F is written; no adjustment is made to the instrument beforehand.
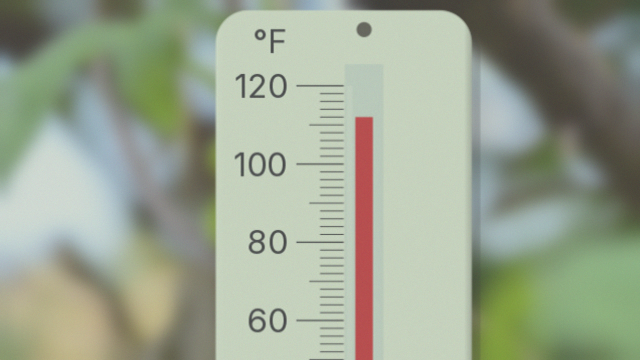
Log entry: 112 °F
